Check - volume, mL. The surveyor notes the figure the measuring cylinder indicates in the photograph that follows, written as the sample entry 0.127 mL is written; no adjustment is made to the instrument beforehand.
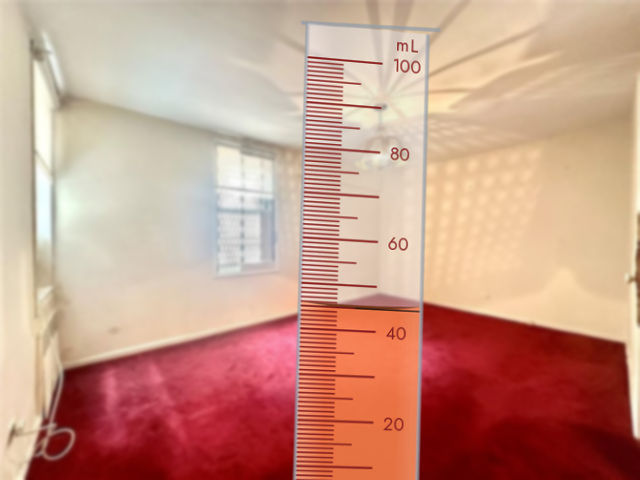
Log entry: 45 mL
